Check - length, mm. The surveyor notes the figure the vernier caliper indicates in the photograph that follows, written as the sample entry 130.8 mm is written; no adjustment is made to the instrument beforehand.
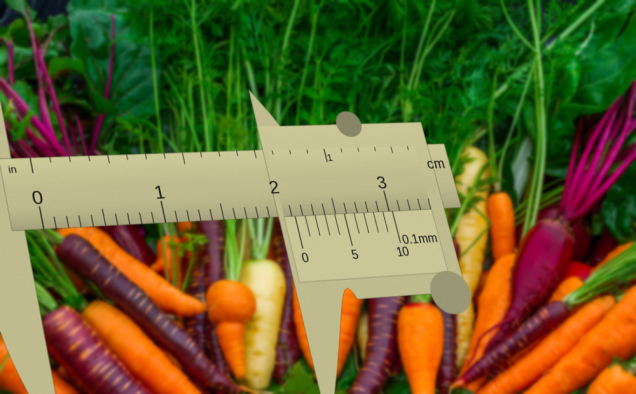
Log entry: 21.3 mm
